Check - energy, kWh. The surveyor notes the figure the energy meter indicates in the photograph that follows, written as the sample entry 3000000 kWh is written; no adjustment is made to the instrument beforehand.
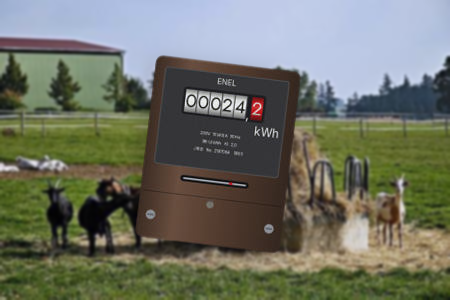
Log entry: 24.2 kWh
